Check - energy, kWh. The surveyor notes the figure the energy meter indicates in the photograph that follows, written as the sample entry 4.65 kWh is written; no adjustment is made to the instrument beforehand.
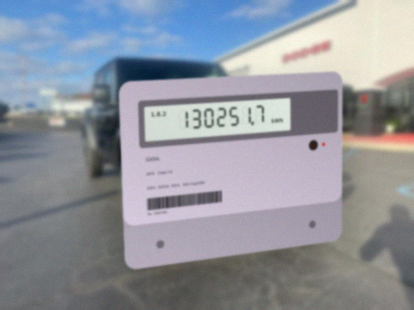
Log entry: 130251.7 kWh
